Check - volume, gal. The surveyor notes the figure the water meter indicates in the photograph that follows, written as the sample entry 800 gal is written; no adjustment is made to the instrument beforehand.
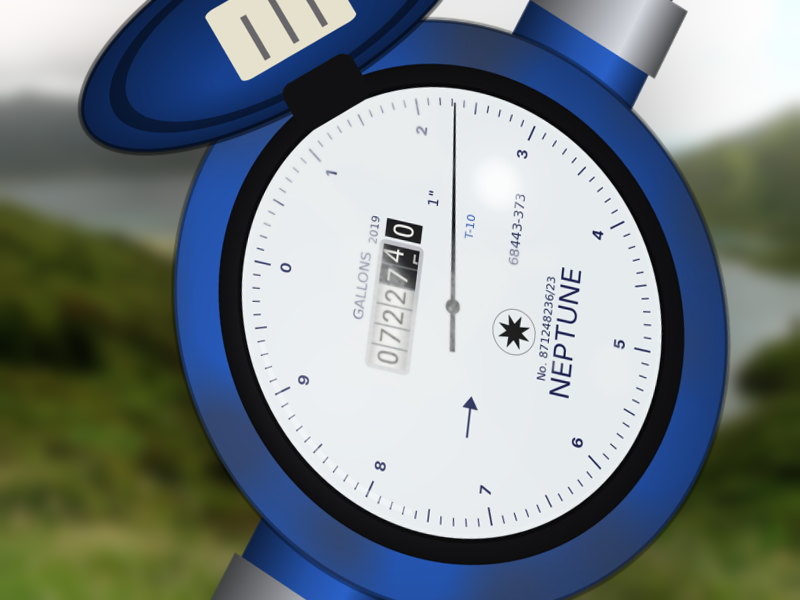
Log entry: 722742.3 gal
